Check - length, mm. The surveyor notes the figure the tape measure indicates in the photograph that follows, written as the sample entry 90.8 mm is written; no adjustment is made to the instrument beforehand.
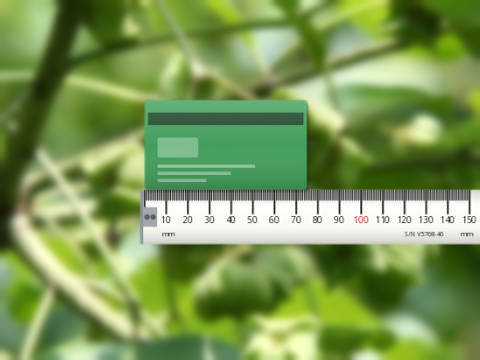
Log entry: 75 mm
